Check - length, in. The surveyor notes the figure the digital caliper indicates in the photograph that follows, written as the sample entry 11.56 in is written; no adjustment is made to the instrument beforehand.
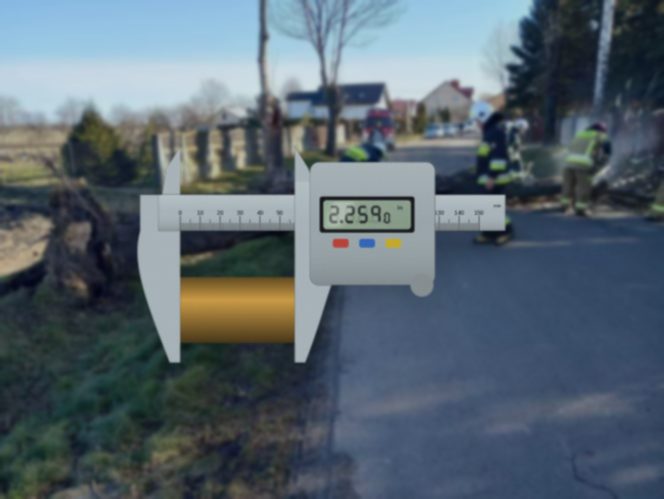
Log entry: 2.2590 in
